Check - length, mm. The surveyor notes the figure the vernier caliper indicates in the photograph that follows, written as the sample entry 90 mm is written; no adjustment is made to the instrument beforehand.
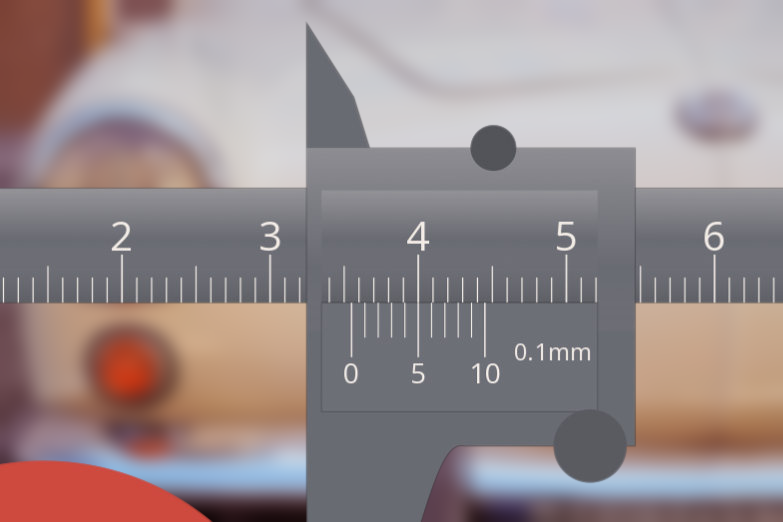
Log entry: 35.5 mm
